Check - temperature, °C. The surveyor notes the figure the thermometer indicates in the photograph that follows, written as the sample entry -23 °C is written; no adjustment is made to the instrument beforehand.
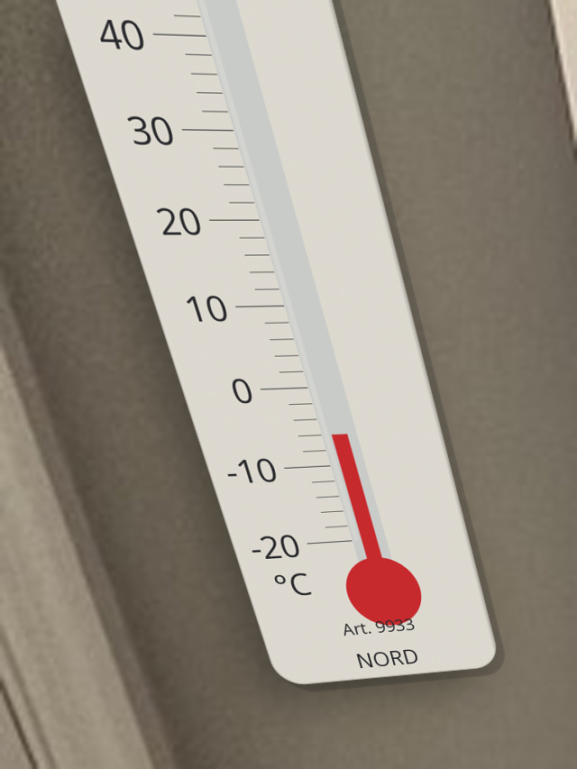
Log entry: -6 °C
